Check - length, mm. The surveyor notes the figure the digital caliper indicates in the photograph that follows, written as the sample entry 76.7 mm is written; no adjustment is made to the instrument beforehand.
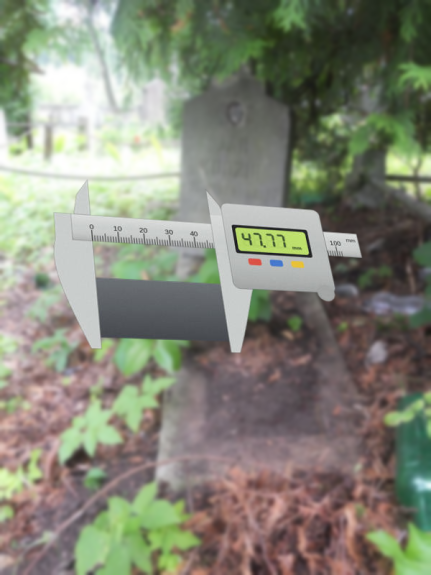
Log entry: 47.77 mm
